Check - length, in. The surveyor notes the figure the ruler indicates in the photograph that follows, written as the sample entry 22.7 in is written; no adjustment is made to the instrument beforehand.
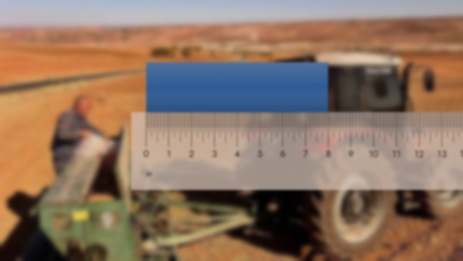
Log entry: 8 in
